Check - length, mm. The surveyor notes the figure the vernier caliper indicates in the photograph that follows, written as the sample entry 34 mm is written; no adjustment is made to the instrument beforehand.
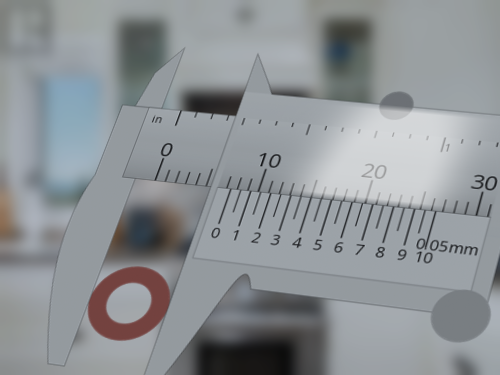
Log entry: 7.4 mm
